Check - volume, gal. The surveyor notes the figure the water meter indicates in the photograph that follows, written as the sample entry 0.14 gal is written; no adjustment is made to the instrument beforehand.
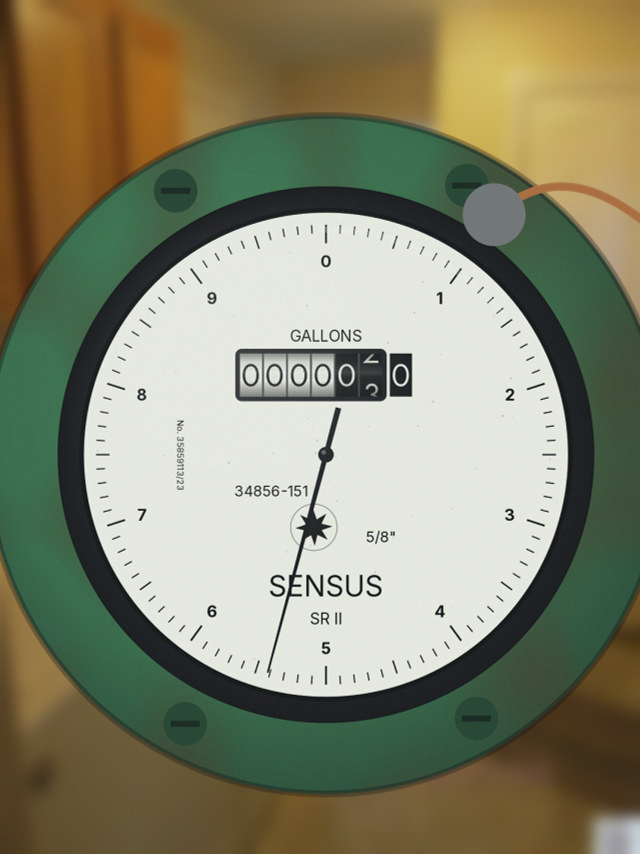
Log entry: 25.4 gal
